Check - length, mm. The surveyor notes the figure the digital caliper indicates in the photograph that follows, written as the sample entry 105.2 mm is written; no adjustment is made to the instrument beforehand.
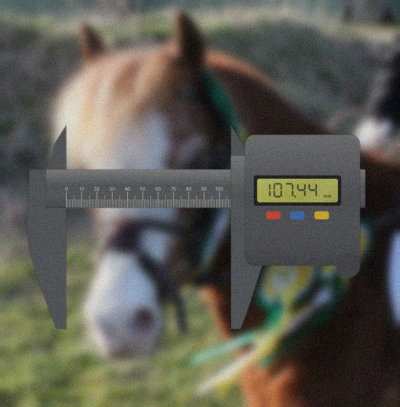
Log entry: 107.44 mm
